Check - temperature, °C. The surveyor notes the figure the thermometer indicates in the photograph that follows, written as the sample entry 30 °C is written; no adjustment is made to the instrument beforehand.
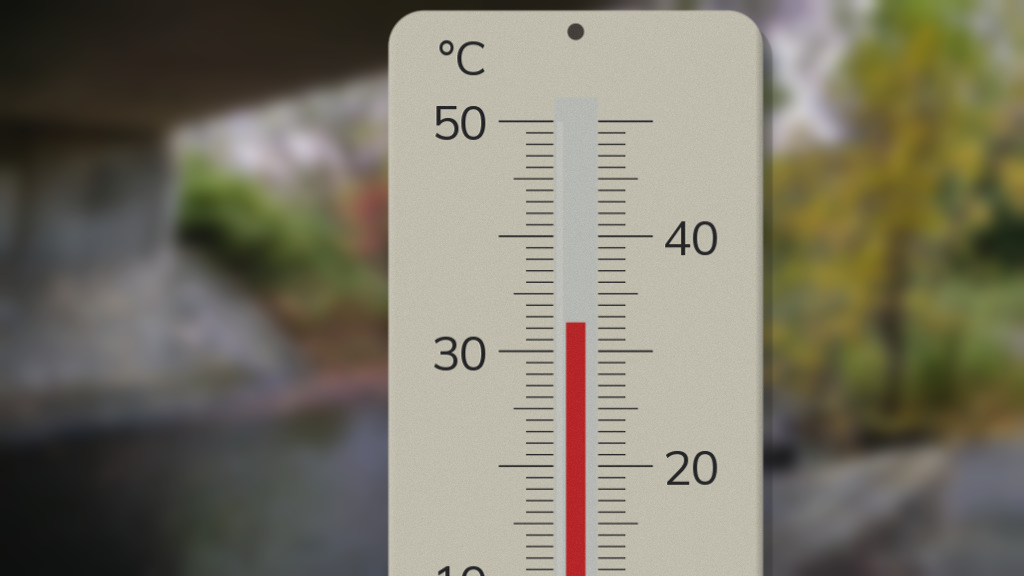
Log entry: 32.5 °C
